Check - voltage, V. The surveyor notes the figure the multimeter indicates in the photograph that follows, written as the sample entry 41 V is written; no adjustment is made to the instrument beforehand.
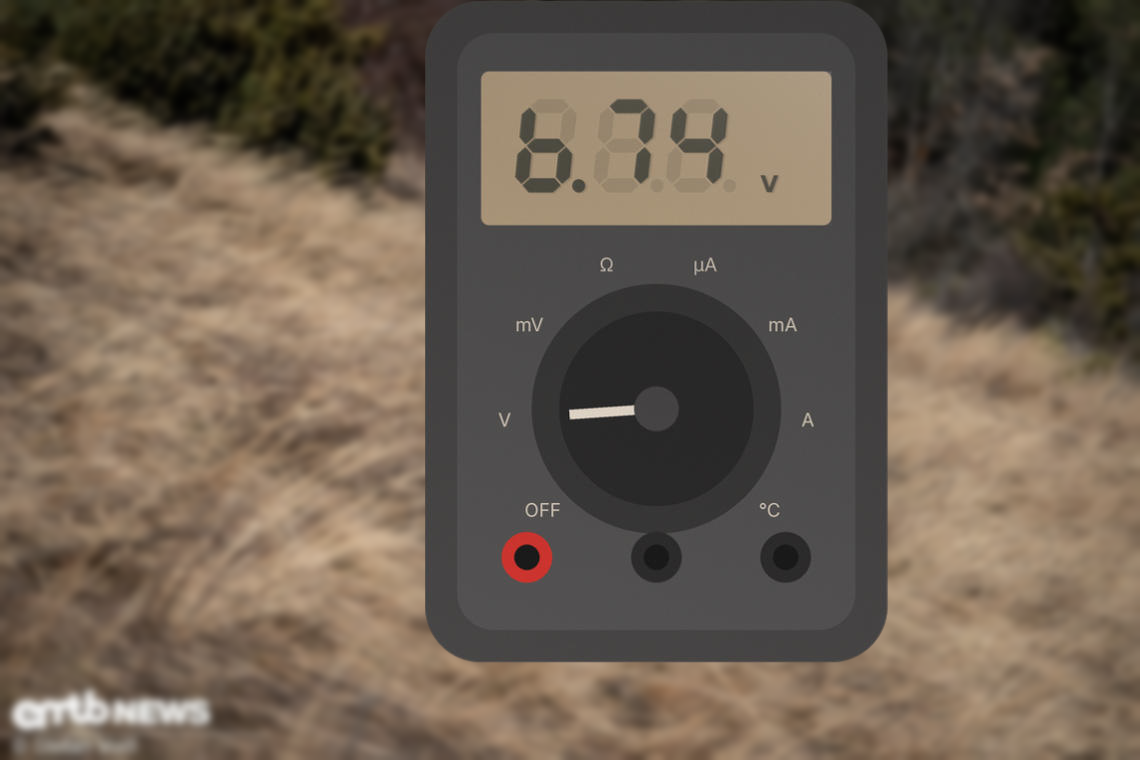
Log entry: 6.74 V
